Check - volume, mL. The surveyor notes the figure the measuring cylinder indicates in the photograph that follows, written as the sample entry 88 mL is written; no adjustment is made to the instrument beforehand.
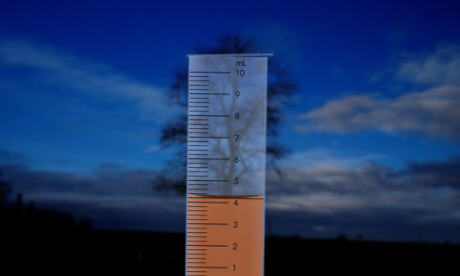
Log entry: 4.2 mL
